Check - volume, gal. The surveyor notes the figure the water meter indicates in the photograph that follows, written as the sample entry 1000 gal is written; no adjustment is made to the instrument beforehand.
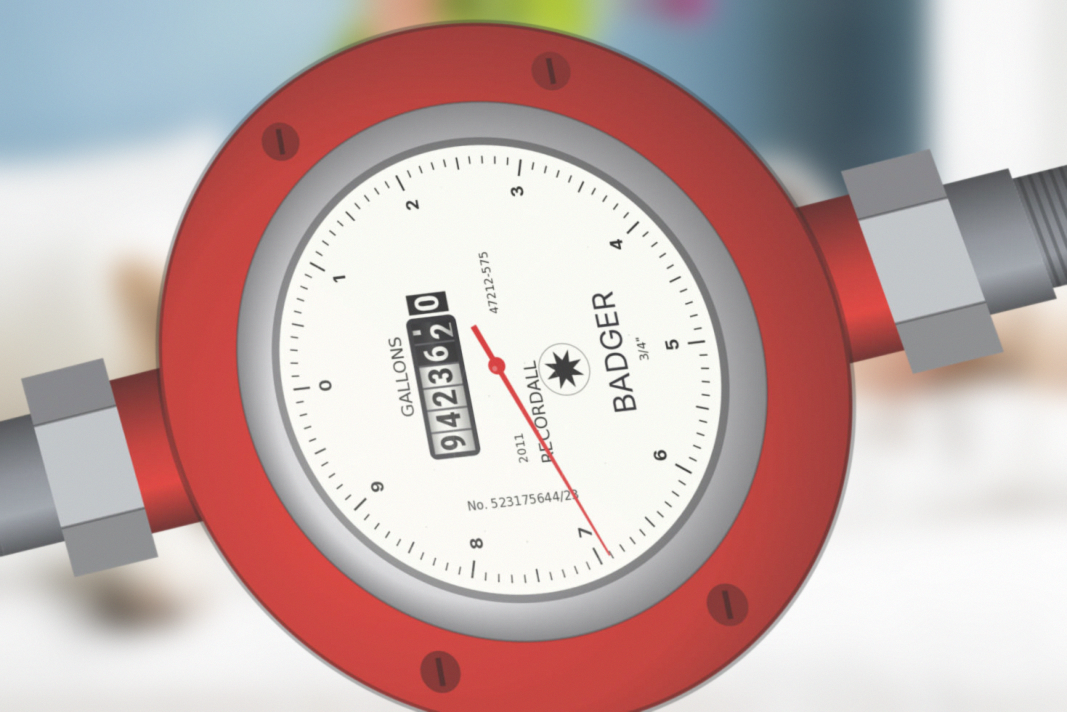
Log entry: 9423616.9 gal
